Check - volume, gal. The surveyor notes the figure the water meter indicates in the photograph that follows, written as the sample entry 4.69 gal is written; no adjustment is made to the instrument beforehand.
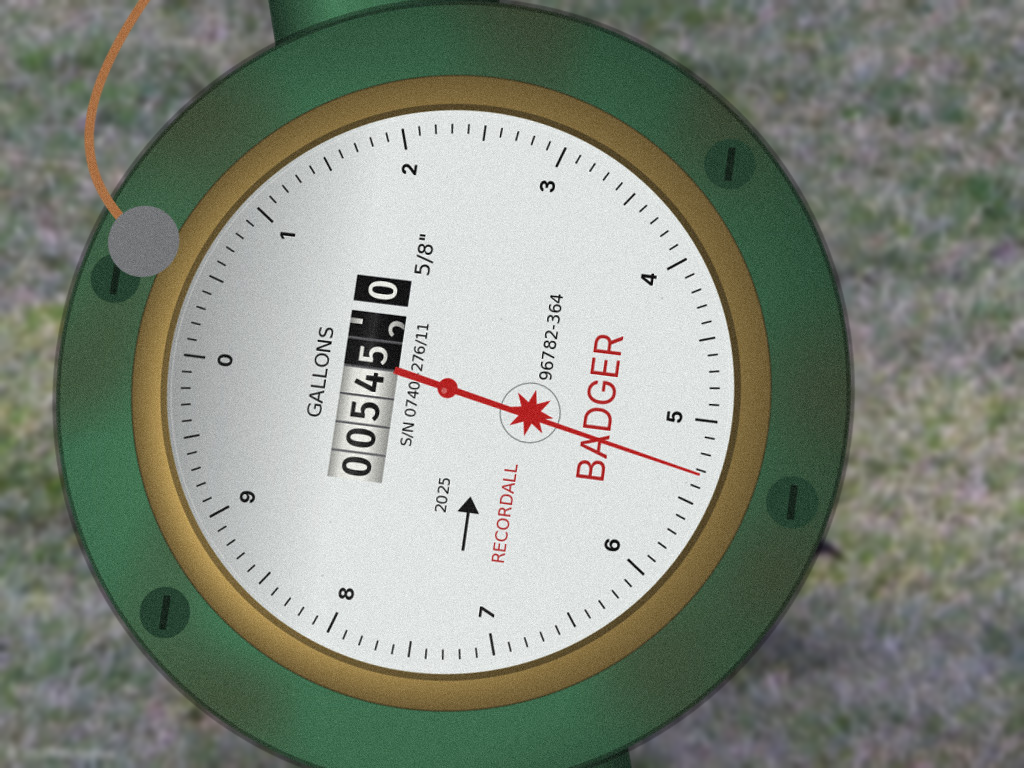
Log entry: 54515.3 gal
